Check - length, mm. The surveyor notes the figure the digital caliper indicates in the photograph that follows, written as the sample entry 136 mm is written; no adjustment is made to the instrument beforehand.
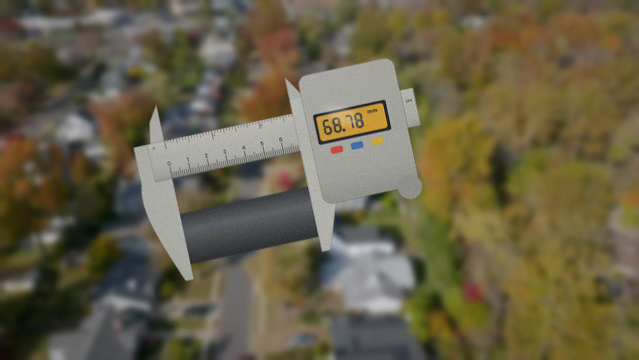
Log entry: 68.78 mm
